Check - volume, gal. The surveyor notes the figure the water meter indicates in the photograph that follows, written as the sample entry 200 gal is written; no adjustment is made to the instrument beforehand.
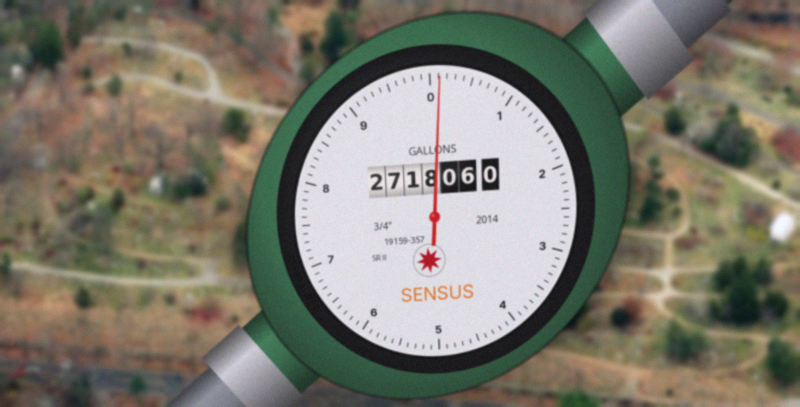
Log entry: 2718060.1 gal
